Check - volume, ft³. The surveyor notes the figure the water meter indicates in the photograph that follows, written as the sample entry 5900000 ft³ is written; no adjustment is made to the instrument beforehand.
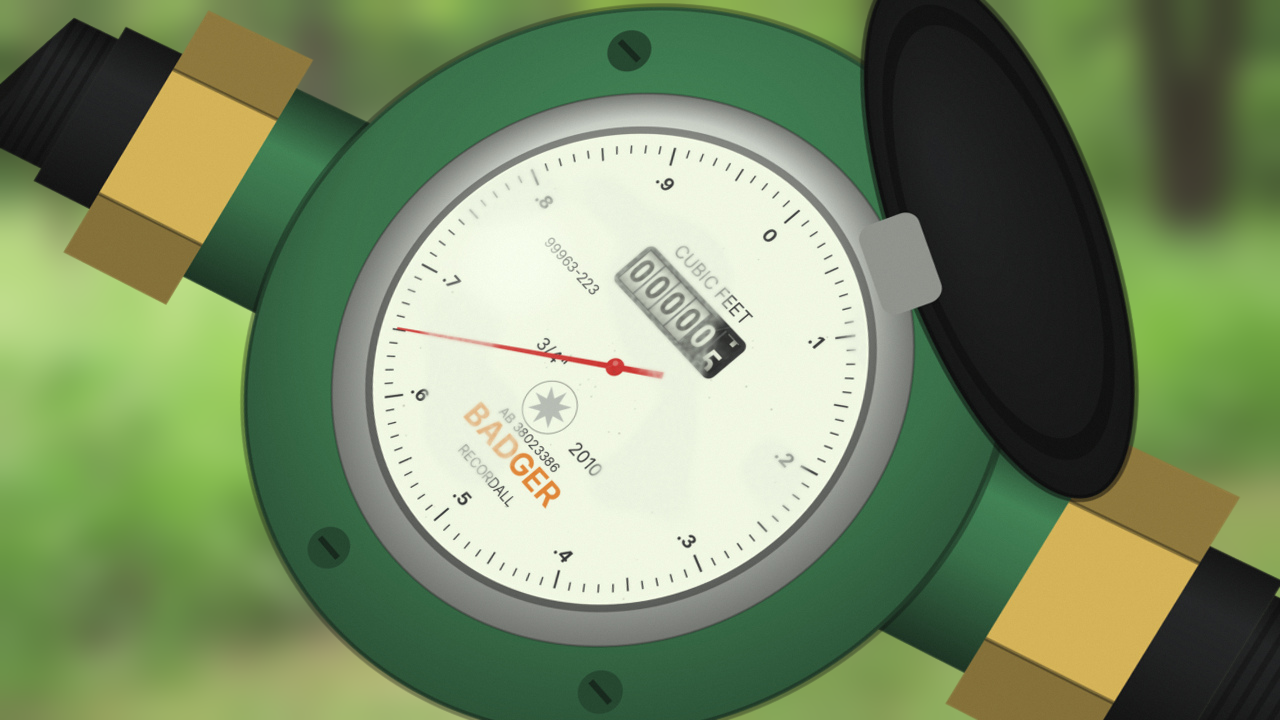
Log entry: 4.65 ft³
